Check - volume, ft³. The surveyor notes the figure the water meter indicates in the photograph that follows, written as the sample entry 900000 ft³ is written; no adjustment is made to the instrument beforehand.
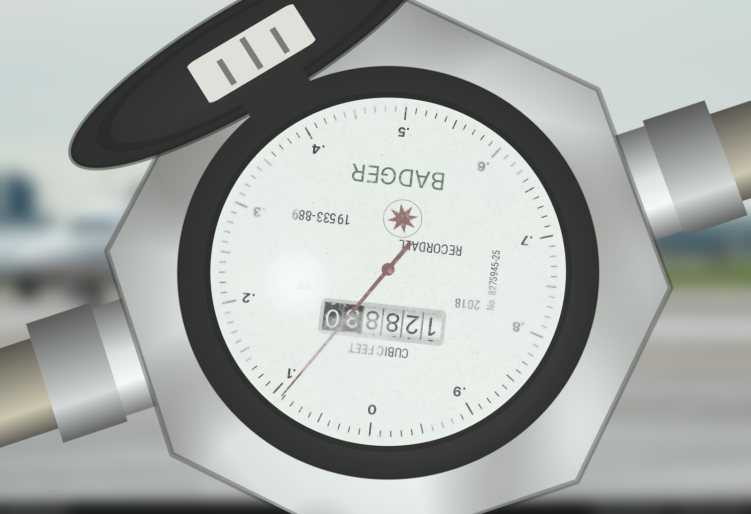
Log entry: 128830.09 ft³
